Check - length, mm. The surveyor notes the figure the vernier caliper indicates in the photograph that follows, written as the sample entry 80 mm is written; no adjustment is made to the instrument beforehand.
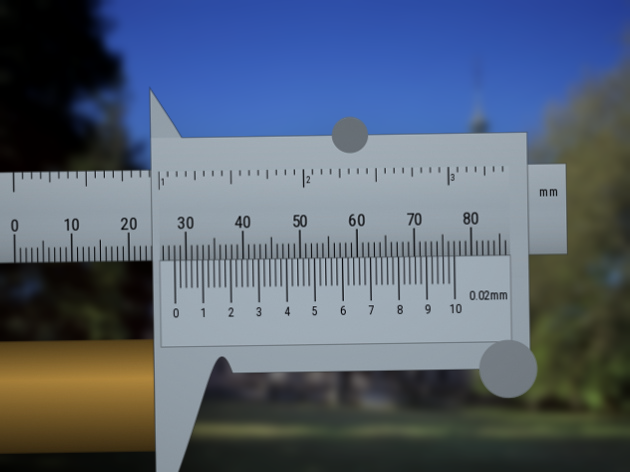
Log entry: 28.0 mm
